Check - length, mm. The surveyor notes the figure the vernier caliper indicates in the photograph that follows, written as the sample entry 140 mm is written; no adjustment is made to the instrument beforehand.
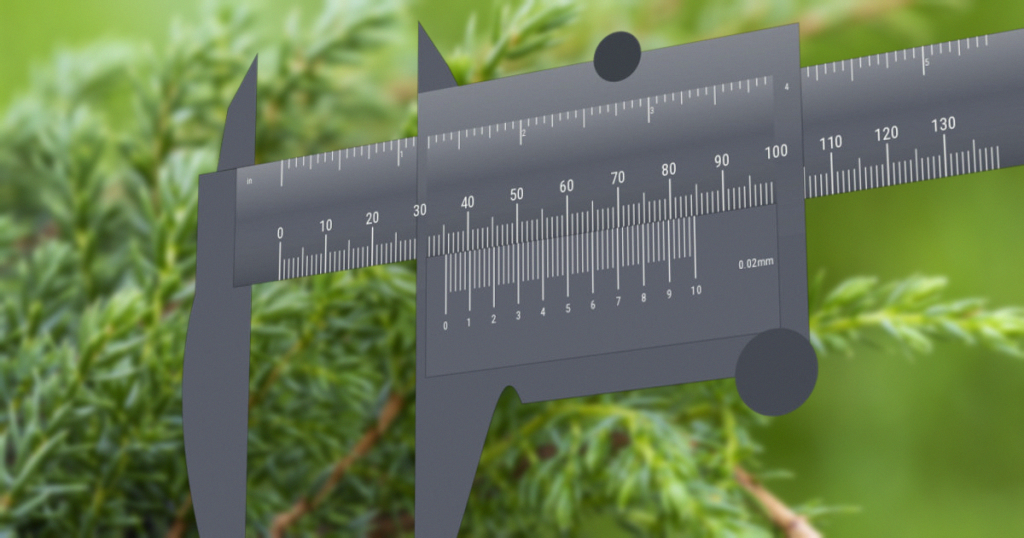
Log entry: 35.5 mm
